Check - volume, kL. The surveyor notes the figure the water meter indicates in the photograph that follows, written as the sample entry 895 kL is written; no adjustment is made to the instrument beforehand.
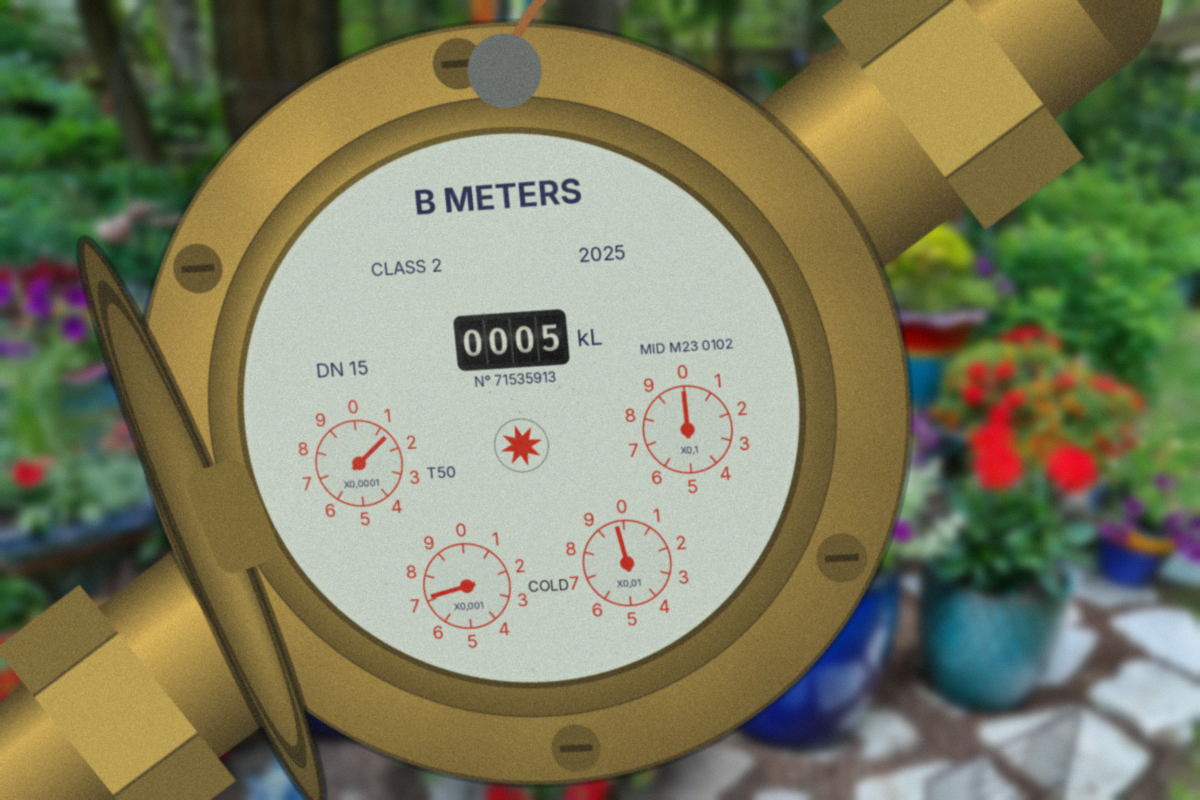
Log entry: 4.9971 kL
